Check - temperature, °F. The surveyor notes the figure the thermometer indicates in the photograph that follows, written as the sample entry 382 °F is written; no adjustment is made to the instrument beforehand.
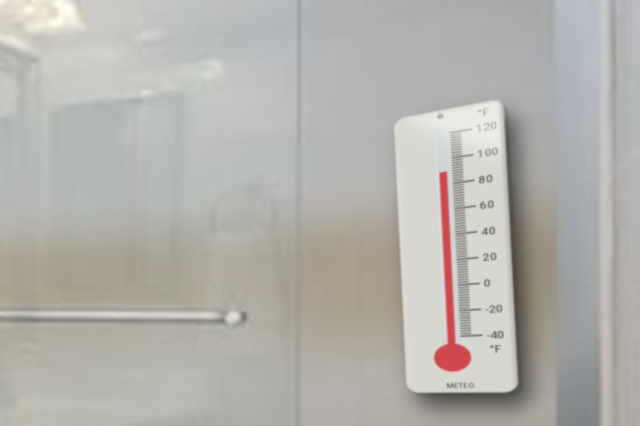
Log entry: 90 °F
